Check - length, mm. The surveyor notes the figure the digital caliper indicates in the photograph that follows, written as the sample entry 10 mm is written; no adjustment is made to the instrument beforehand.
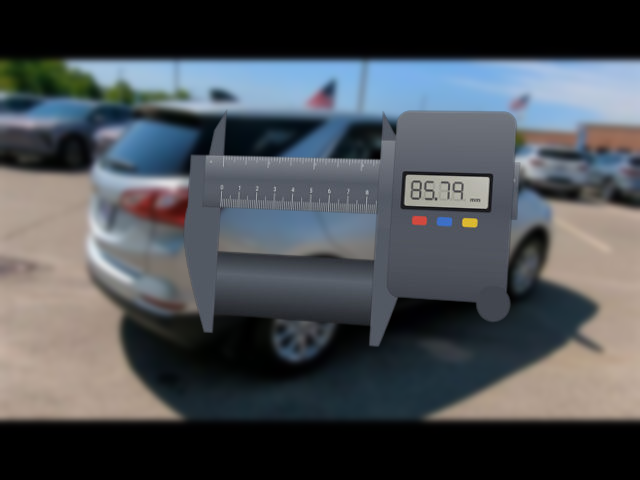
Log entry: 85.79 mm
